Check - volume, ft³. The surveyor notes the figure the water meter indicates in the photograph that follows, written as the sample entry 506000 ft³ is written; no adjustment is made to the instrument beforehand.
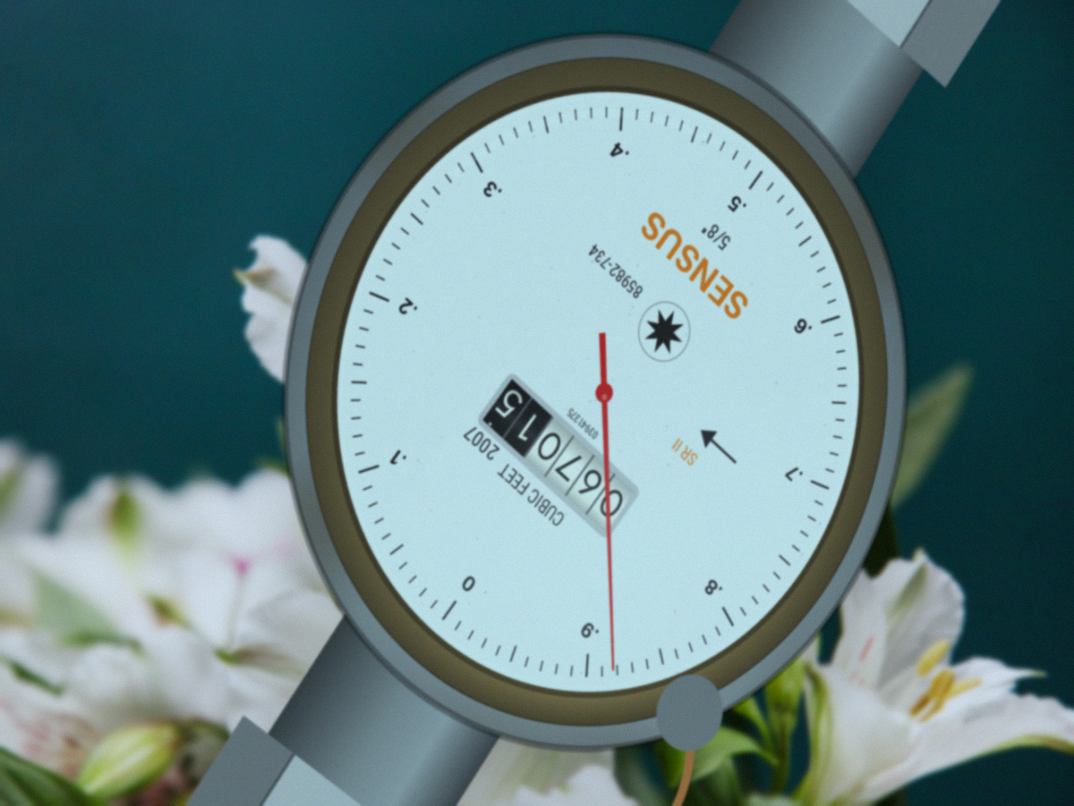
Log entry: 67014.88 ft³
